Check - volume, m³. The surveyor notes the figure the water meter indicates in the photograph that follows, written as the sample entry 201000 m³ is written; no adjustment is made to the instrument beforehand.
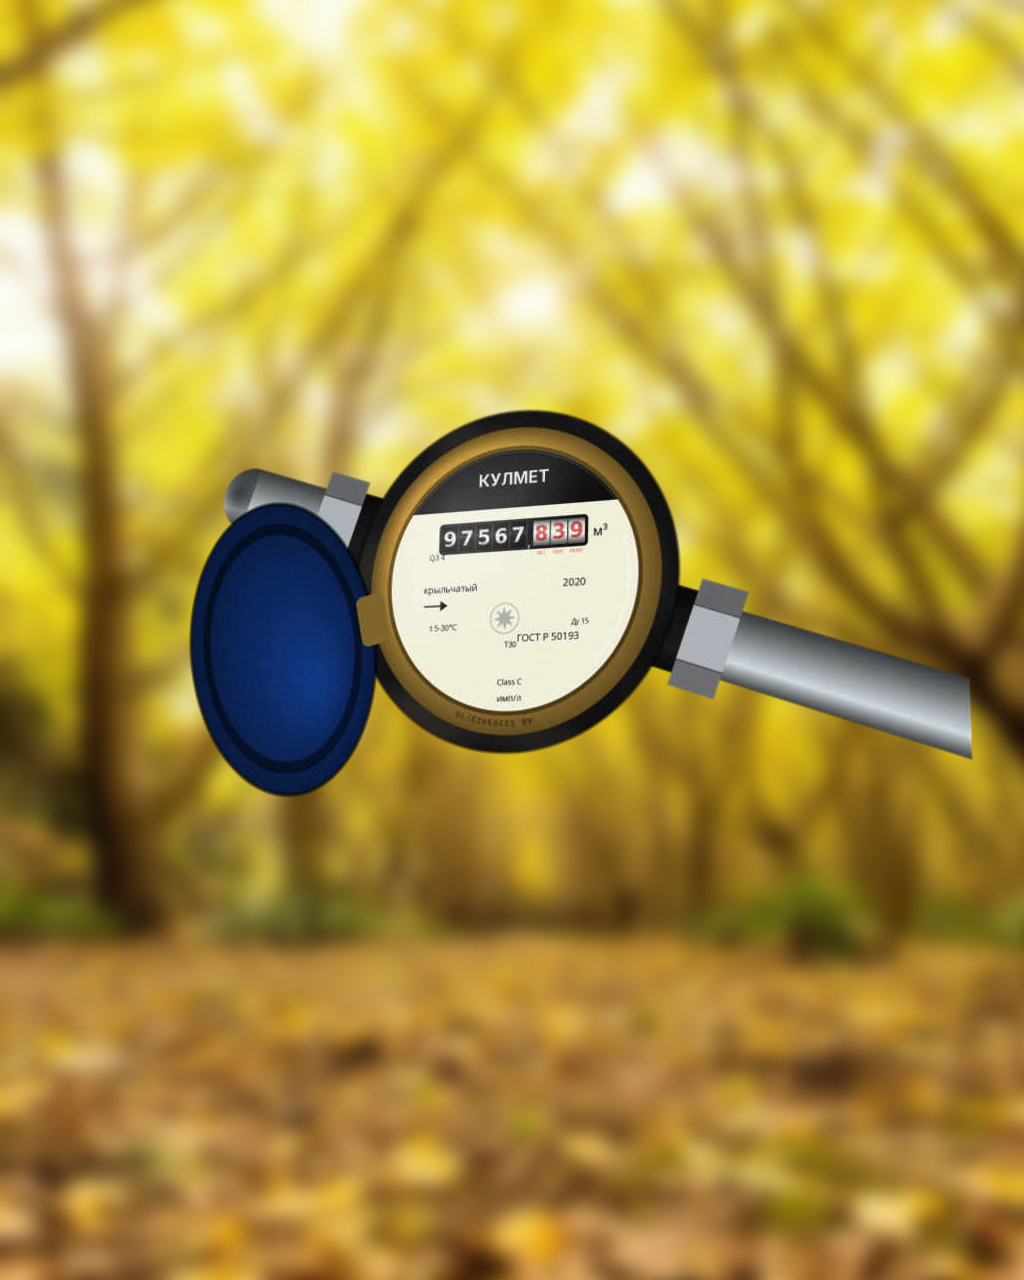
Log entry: 97567.839 m³
